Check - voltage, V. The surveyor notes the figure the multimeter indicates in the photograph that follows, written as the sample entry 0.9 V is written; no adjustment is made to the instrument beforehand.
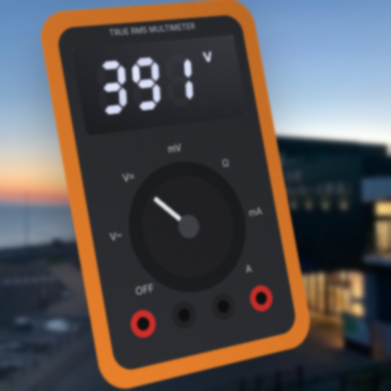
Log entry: 391 V
